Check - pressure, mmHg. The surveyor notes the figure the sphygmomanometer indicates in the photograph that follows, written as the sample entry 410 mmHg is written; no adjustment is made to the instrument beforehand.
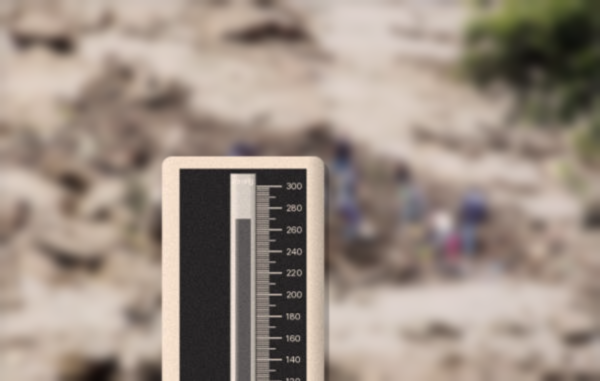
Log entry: 270 mmHg
